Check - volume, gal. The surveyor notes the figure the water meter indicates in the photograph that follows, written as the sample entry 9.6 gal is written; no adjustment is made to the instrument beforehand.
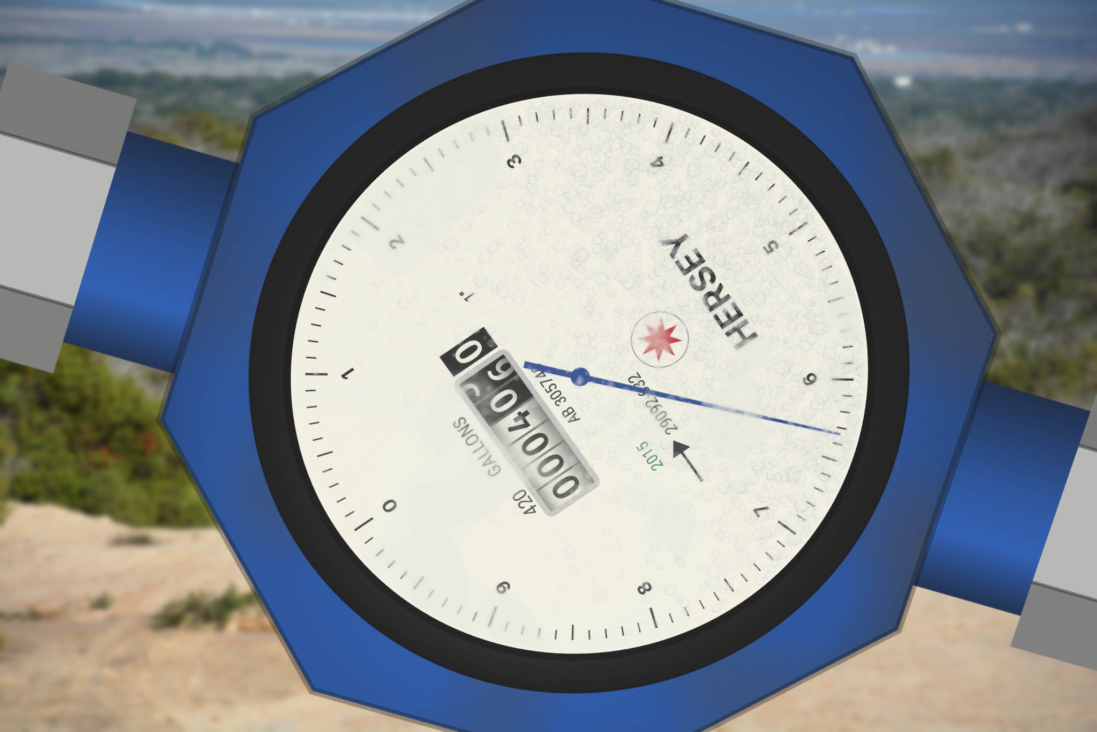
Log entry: 4056.3 gal
